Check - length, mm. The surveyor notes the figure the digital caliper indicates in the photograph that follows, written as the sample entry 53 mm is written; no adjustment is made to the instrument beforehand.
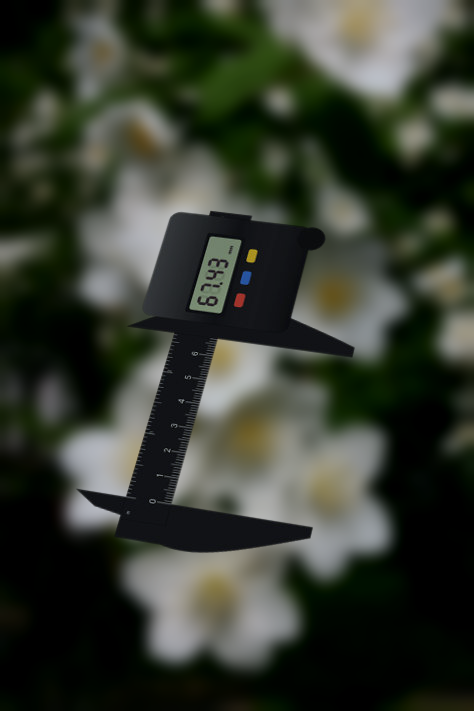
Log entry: 67.43 mm
